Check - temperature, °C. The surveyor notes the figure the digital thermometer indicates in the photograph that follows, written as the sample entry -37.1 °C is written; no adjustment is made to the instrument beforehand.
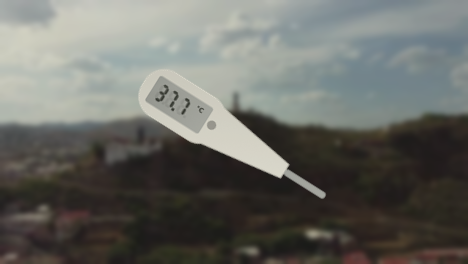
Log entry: 37.7 °C
